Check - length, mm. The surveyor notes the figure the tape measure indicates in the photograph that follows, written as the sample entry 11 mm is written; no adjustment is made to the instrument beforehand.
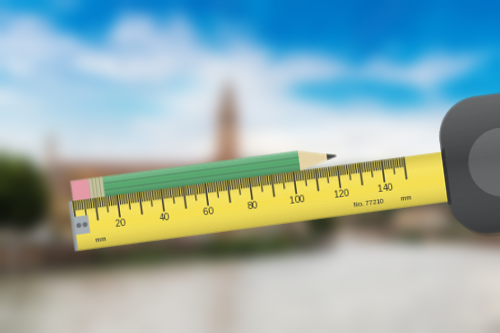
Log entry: 120 mm
